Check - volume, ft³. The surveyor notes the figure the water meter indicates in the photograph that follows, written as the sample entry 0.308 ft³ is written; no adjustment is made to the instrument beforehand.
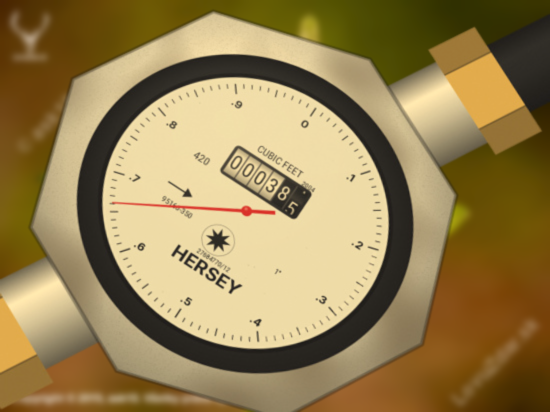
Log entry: 384.66 ft³
